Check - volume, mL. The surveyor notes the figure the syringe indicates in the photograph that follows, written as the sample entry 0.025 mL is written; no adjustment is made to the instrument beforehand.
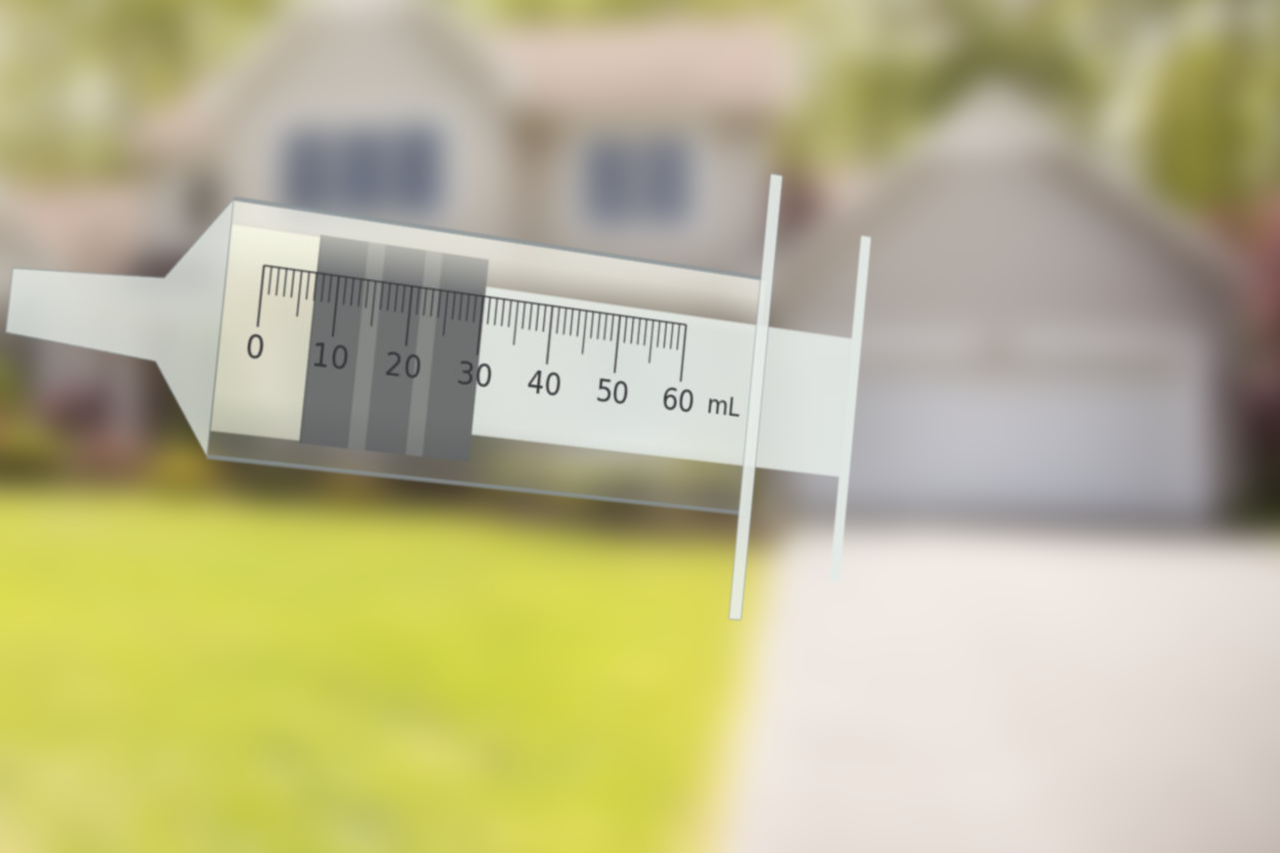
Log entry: 7 mL
